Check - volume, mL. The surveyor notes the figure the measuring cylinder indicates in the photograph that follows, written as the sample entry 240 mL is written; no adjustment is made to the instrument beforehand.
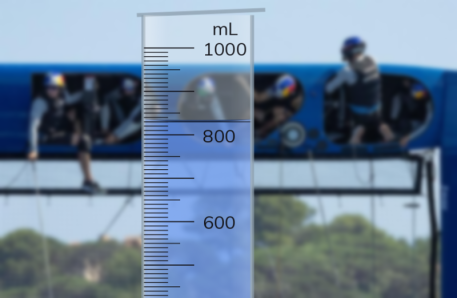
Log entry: 830 mL
